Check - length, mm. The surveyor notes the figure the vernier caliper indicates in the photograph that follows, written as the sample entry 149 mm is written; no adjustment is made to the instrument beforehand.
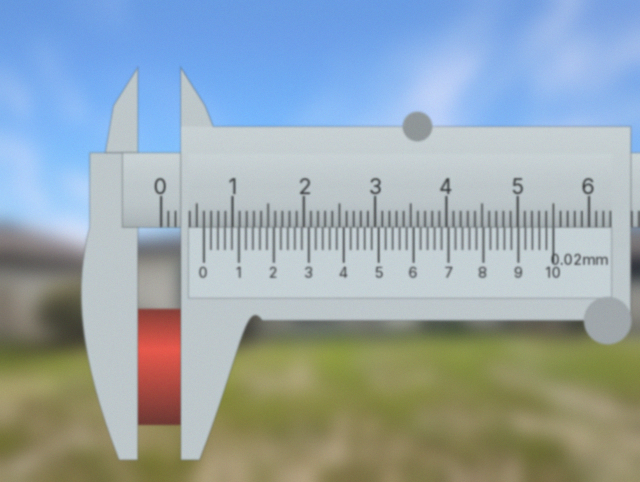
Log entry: 6.0 mm
